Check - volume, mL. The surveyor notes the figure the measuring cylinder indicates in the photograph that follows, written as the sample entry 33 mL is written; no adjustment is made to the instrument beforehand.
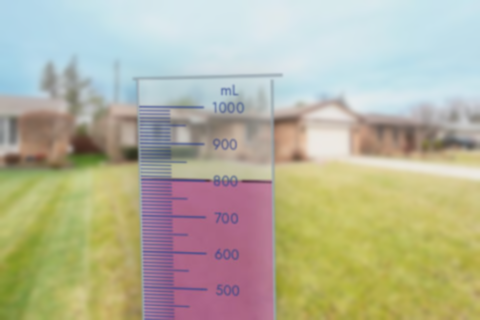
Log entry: 800 mL
